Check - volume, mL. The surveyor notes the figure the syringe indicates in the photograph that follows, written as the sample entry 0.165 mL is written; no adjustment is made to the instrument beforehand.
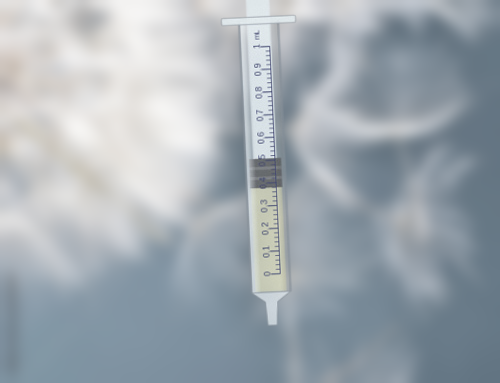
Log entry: 0.38 mL
